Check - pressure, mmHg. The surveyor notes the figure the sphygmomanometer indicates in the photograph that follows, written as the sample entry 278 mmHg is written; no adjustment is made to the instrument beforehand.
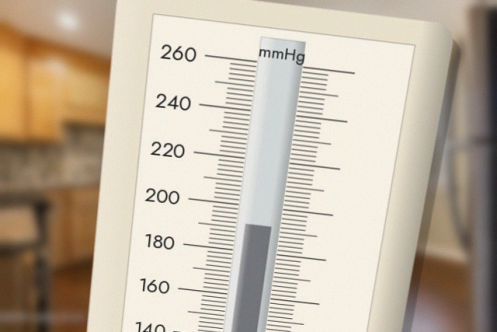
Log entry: 192 mmHg
